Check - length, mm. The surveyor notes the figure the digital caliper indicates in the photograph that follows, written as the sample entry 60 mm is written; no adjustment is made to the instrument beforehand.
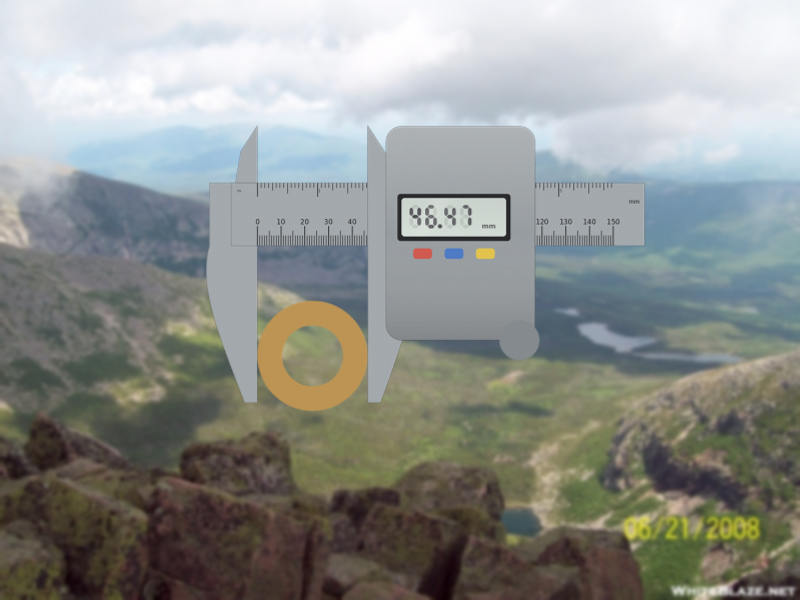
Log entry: 46.47 mm
